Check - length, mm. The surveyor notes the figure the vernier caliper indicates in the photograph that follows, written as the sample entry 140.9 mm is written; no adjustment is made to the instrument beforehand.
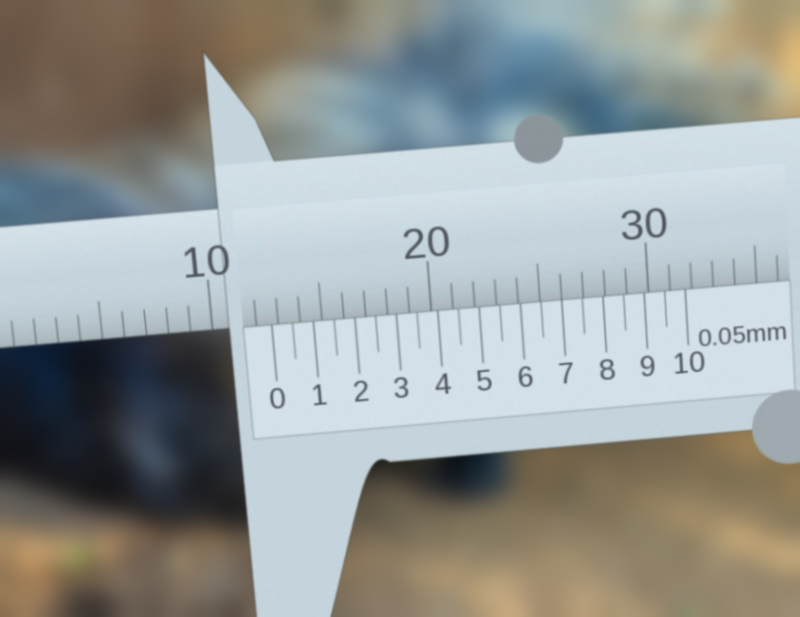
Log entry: 12.7 mm
